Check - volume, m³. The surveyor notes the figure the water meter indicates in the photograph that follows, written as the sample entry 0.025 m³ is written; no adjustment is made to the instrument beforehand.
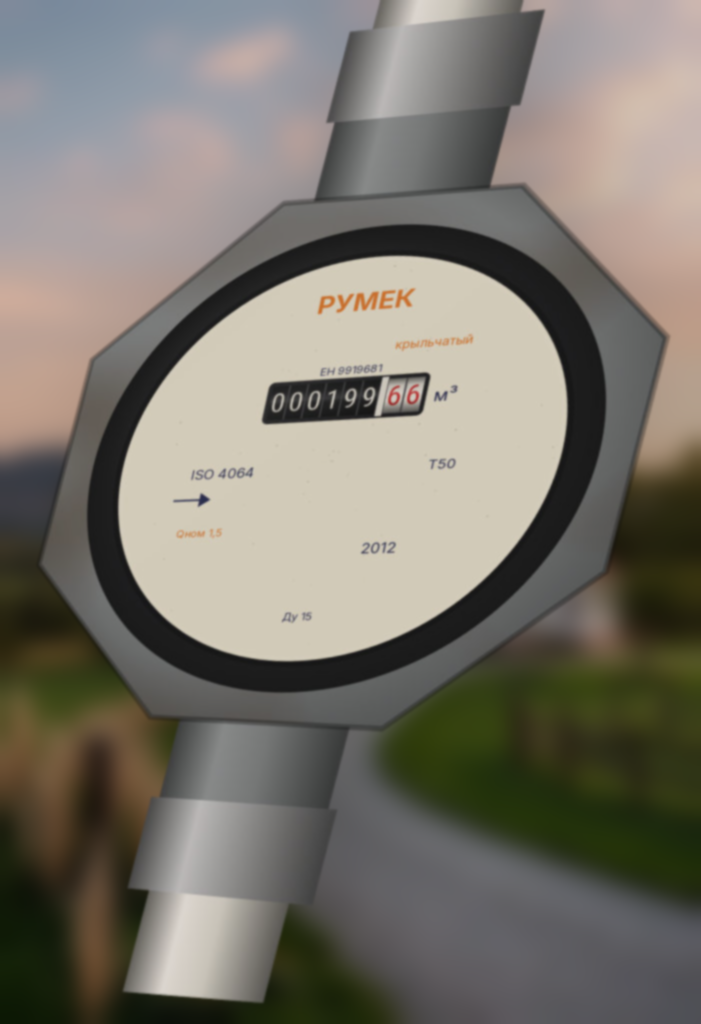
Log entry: 199.66 m³
